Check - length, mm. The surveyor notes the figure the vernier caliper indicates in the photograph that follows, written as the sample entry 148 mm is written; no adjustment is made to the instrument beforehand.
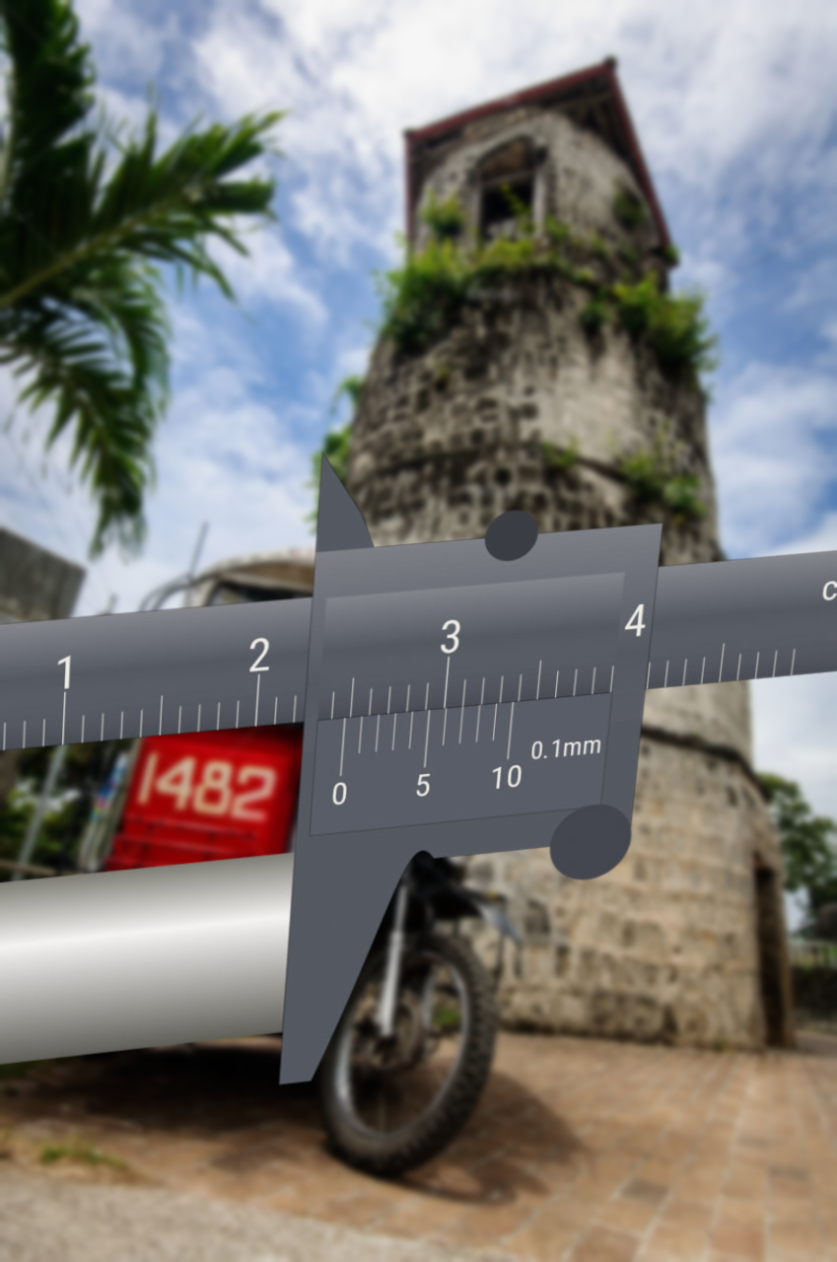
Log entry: 24.7 mm
